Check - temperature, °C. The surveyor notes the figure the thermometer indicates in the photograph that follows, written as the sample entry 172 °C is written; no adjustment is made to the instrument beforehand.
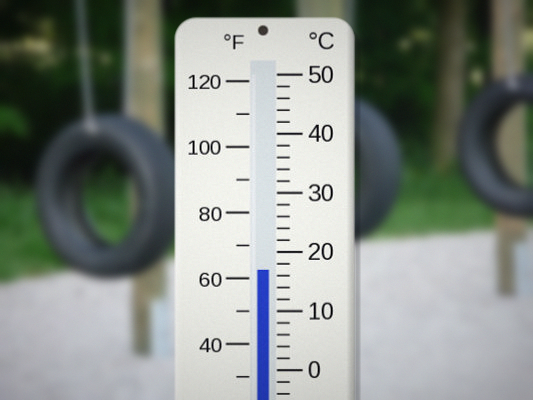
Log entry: 17 °C
